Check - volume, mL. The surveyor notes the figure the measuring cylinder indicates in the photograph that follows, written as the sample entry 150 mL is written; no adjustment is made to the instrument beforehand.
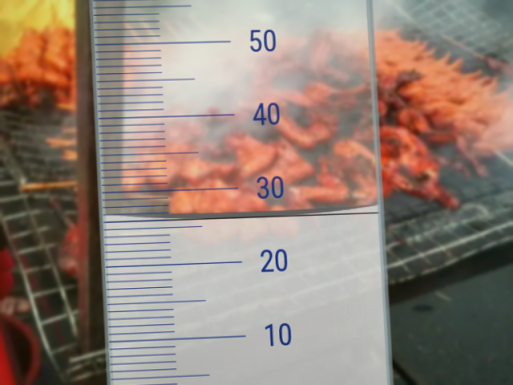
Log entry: 26 mL
